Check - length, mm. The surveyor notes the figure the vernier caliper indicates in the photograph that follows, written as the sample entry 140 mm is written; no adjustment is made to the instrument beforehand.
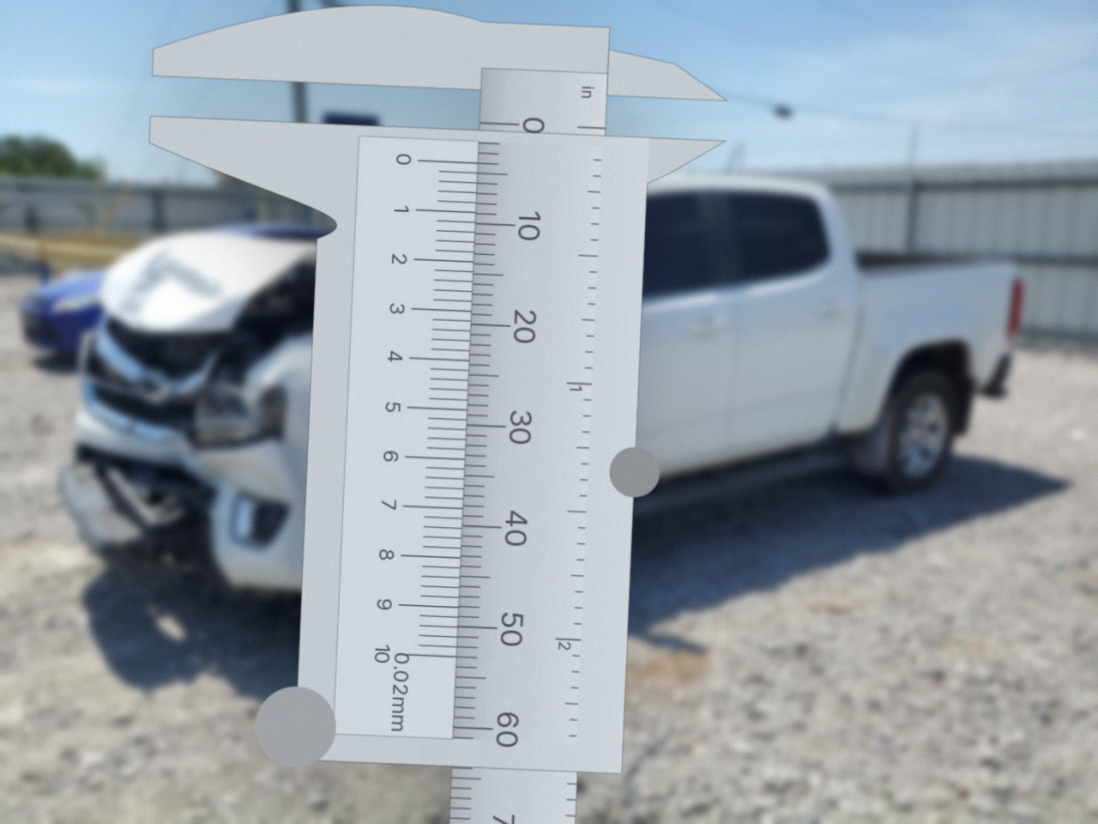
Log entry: 4.0 mm
